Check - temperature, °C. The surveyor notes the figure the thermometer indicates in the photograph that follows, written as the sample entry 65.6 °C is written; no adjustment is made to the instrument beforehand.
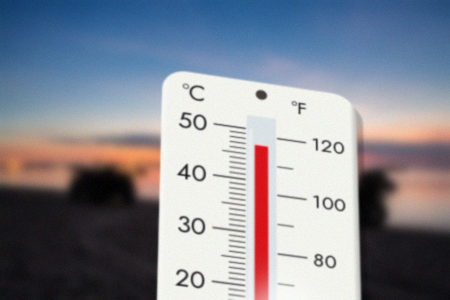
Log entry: 47 °C
